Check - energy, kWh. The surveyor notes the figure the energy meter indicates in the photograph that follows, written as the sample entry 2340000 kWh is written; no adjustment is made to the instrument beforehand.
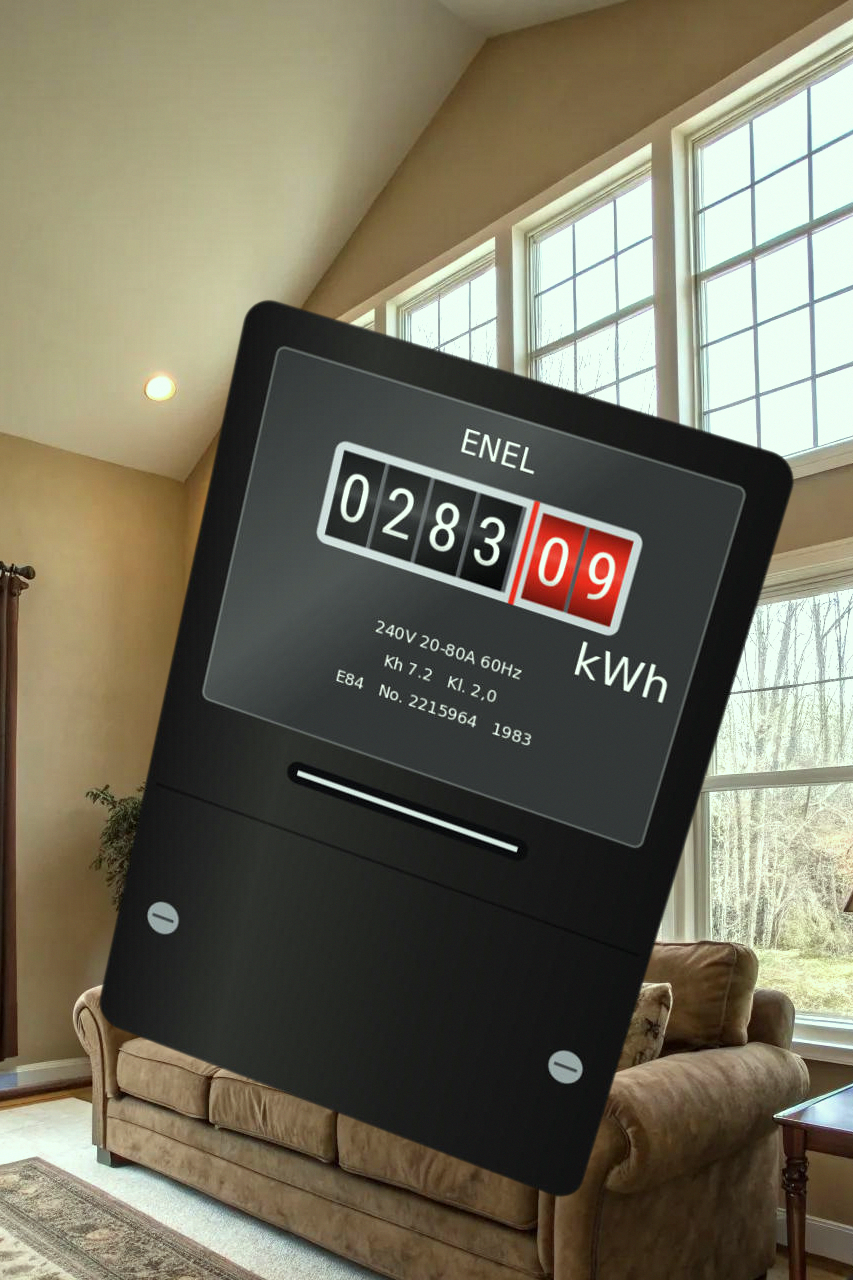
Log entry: 283.09 kWh
